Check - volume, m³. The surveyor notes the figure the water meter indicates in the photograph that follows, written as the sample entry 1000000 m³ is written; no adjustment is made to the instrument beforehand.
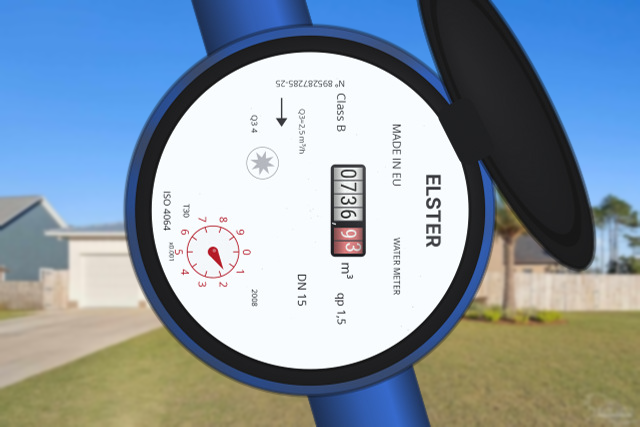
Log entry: 736.931 m³
